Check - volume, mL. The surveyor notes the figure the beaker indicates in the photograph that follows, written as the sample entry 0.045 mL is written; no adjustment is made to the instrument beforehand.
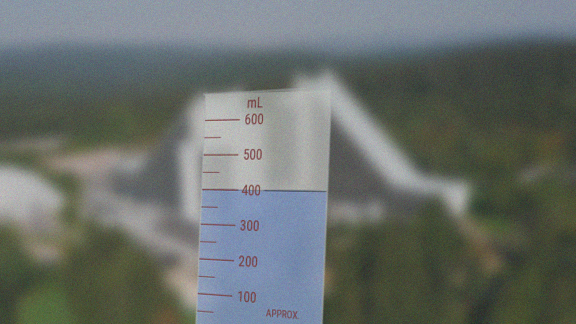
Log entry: 400 mL
